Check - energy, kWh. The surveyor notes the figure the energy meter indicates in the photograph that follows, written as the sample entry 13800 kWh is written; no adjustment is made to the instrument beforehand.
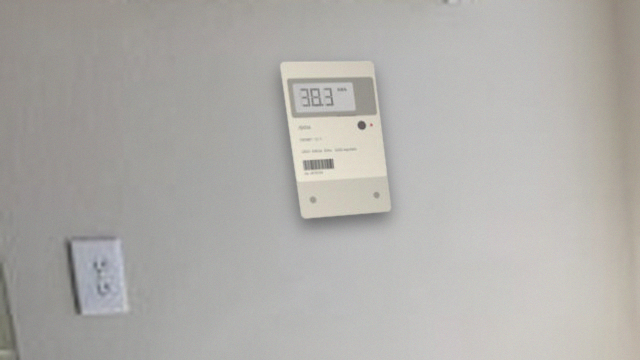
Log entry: 38.3 kWh
